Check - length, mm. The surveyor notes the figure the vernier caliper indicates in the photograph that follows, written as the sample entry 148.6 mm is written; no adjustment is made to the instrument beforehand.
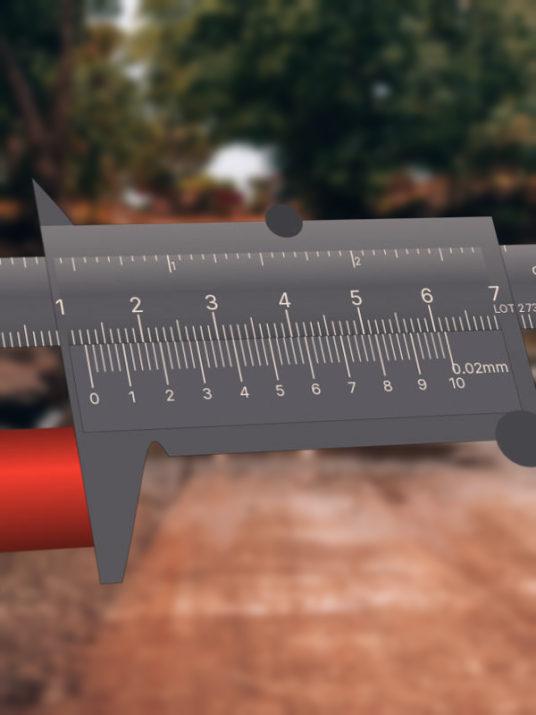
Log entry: 12.4 mm
